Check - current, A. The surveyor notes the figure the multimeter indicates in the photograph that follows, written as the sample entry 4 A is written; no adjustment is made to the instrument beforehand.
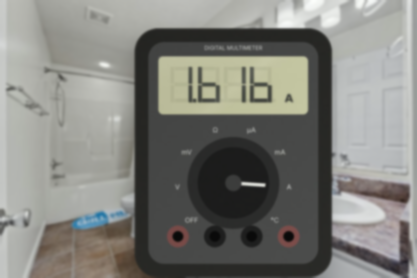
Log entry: 1.616 A
